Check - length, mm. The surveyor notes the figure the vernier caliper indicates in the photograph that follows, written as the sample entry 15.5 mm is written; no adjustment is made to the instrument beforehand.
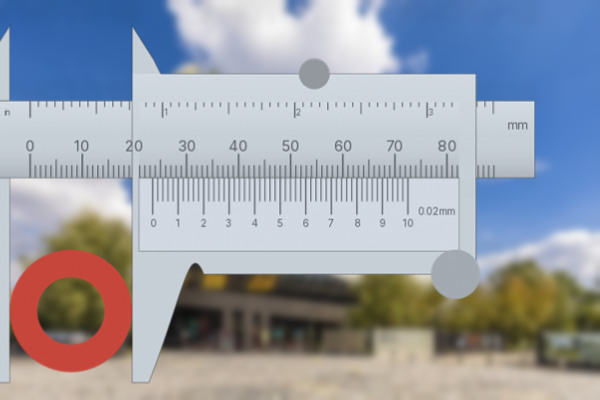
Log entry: 23.5 mm
